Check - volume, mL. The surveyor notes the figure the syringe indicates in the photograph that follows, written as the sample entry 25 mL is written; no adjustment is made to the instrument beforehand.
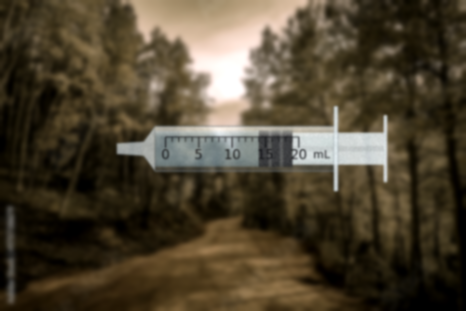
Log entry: 14 mL
